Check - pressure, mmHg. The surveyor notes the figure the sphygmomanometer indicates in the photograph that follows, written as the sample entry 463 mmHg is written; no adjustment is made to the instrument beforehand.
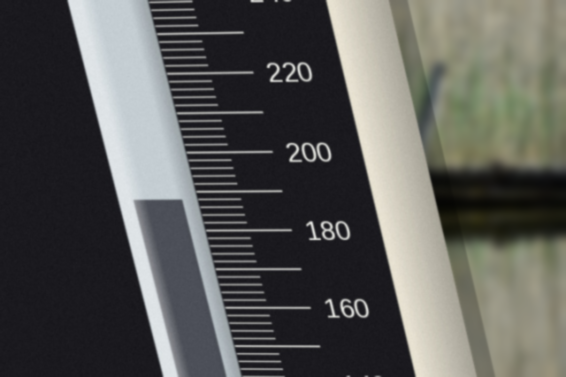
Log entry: 188 mmHg
